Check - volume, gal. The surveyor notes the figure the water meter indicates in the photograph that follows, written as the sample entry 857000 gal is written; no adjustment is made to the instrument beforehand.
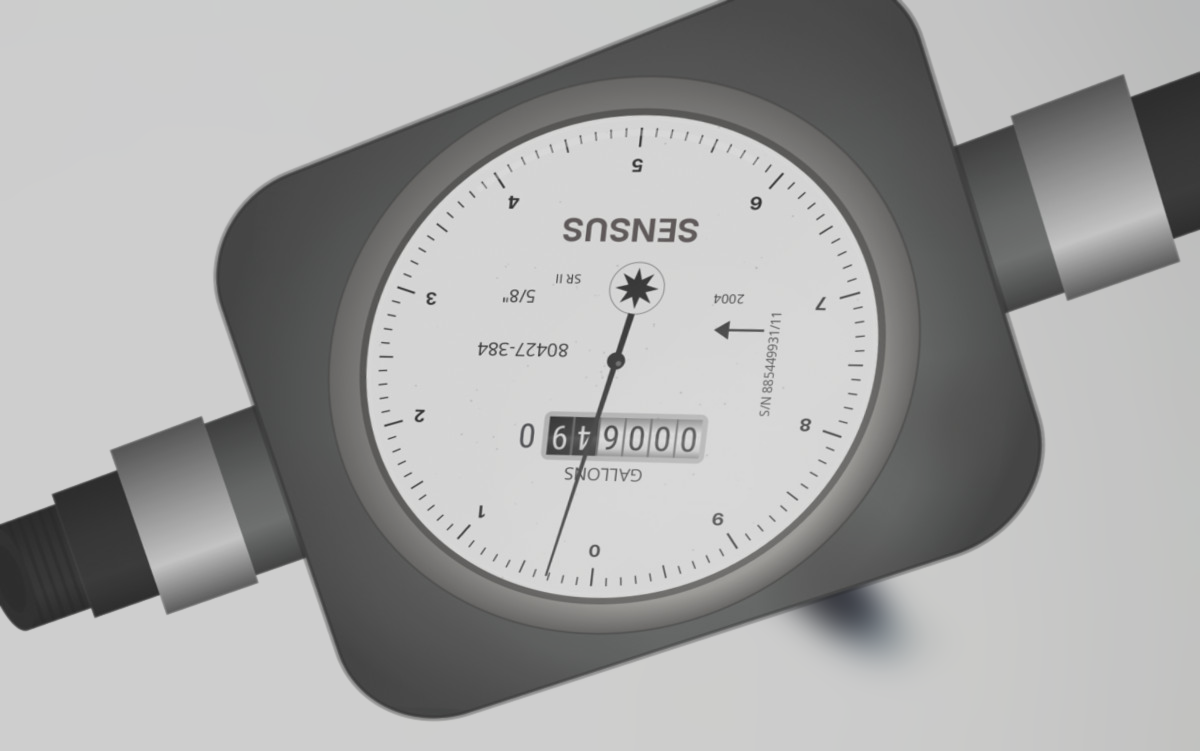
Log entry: 6490.3 gal
